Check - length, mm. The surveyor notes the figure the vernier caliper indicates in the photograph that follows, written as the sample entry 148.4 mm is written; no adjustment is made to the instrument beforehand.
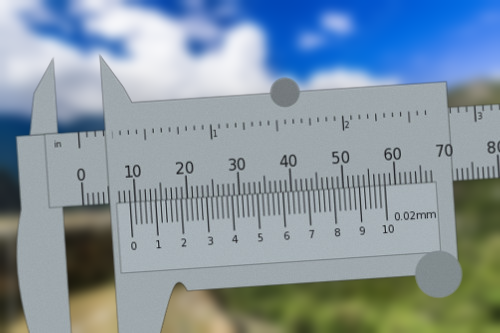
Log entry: 9.0 mm
